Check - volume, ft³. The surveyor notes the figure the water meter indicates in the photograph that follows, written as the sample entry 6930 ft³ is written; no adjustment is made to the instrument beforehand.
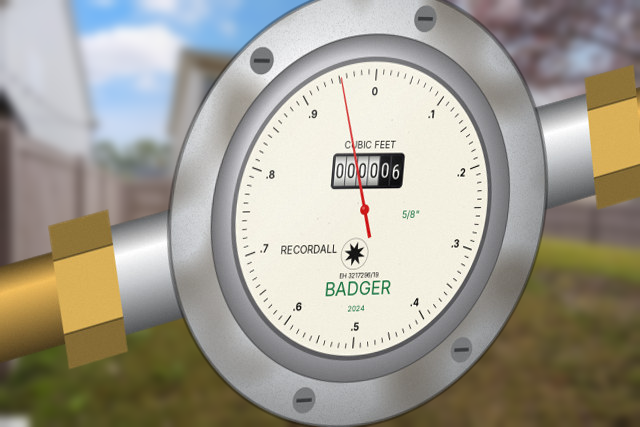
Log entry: 5.95 ft³
